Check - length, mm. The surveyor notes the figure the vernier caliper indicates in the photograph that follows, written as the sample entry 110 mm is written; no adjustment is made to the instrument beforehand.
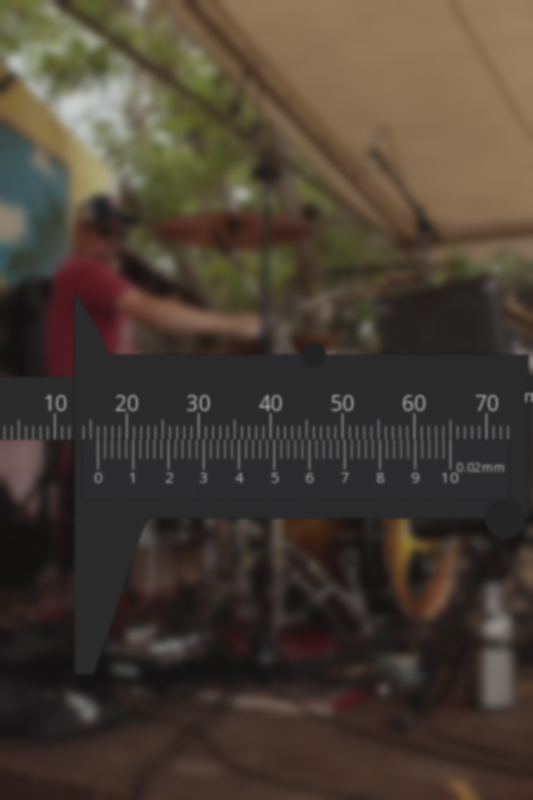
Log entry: 16.0 mm
